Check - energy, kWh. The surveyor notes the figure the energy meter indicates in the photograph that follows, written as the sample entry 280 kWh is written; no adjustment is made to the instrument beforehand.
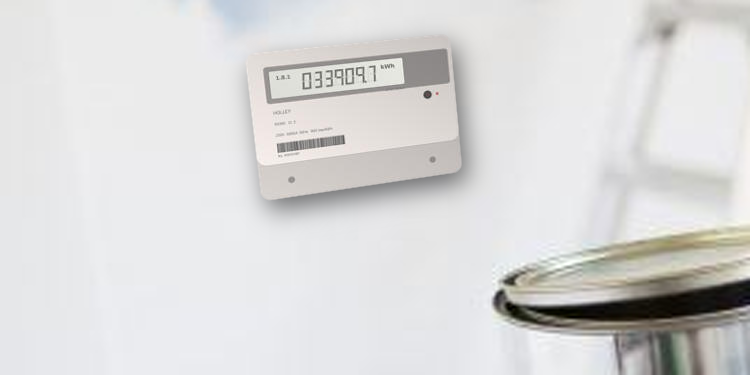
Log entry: 33909.7 kWh
